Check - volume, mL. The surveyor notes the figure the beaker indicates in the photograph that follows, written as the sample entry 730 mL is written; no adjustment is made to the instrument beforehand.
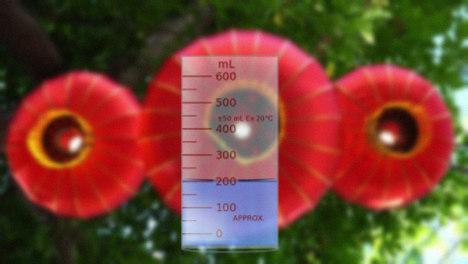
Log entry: 200 mL
